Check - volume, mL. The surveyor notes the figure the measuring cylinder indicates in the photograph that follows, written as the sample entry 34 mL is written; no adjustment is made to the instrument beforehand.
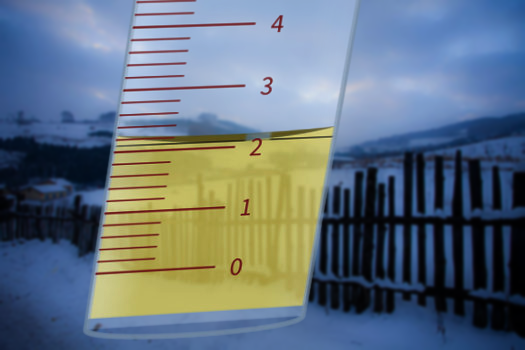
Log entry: 2.1 mL
